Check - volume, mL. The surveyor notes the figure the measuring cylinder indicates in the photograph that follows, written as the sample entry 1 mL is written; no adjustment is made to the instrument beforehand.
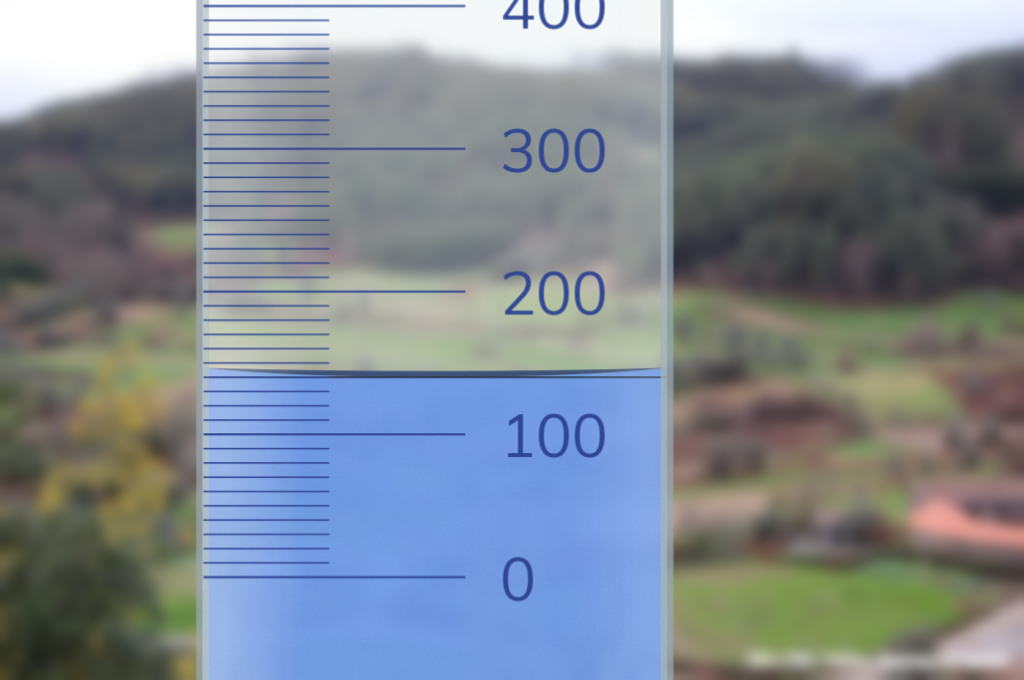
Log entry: 140 mL
